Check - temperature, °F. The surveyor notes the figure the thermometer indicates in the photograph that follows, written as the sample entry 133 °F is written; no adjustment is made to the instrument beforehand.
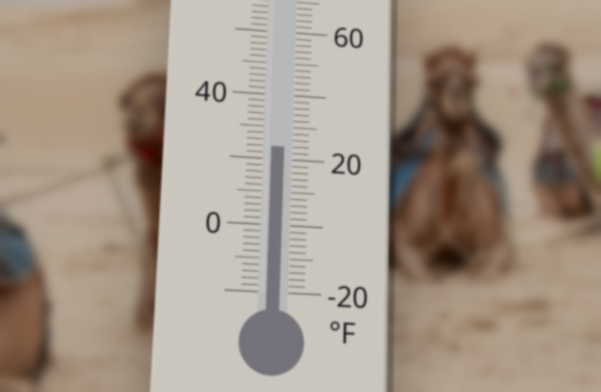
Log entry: 24 °F
